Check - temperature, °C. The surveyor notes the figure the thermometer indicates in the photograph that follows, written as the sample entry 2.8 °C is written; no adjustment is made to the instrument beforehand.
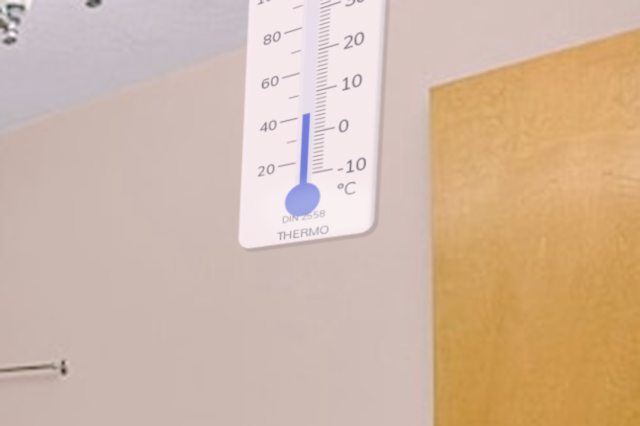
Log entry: 5 °C
